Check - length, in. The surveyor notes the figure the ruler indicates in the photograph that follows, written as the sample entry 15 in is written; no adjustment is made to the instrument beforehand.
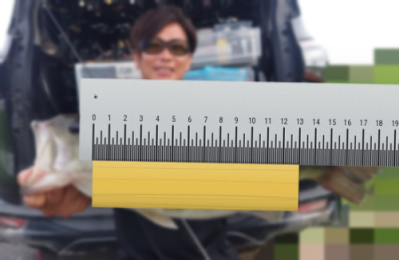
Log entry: 13 in
